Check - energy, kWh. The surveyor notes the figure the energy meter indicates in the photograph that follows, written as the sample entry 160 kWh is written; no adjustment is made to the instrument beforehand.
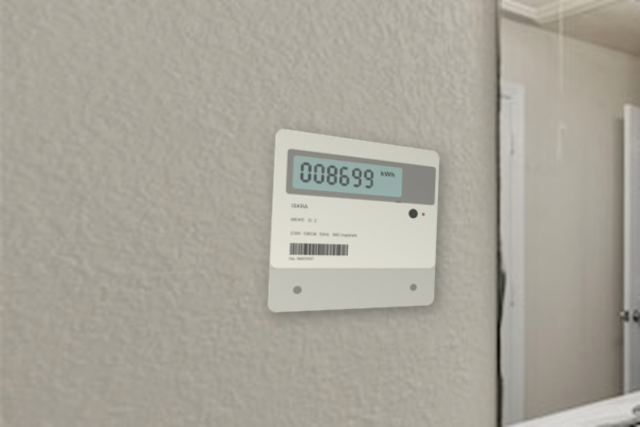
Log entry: 8699 kWh
